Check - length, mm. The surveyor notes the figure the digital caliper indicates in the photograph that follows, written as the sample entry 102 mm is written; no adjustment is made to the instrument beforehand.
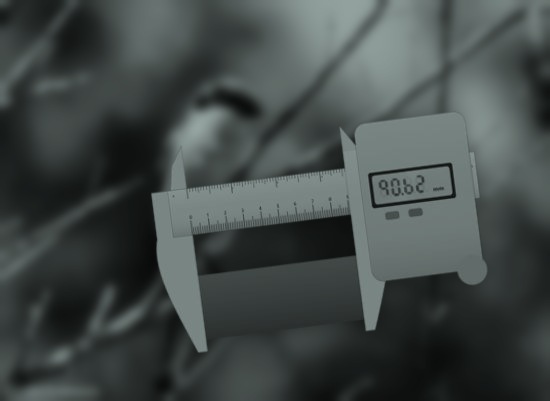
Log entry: 90.62 mm
